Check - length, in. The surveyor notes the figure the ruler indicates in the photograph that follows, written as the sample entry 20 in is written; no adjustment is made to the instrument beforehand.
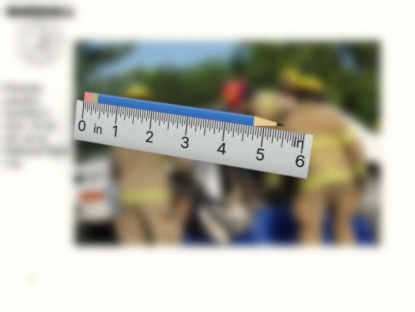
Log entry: 5.5 in
